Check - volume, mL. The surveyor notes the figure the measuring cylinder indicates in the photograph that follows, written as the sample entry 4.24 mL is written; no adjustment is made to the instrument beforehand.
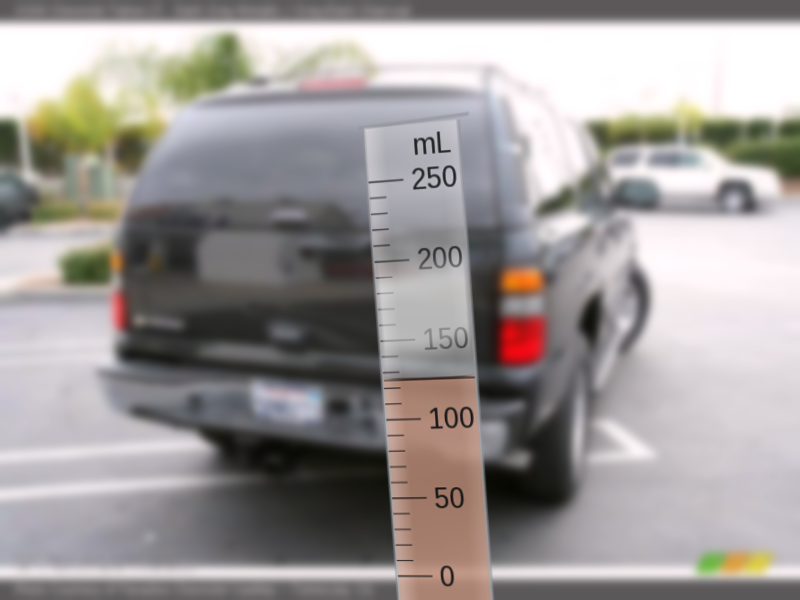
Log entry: 125 mL
